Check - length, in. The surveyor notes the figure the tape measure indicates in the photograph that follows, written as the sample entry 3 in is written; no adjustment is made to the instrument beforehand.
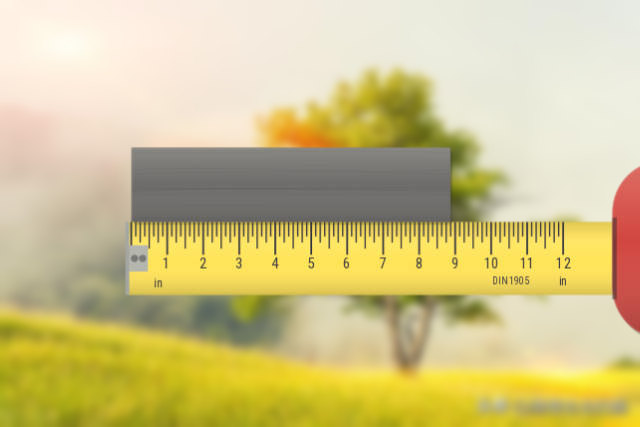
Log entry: 8.875 in
